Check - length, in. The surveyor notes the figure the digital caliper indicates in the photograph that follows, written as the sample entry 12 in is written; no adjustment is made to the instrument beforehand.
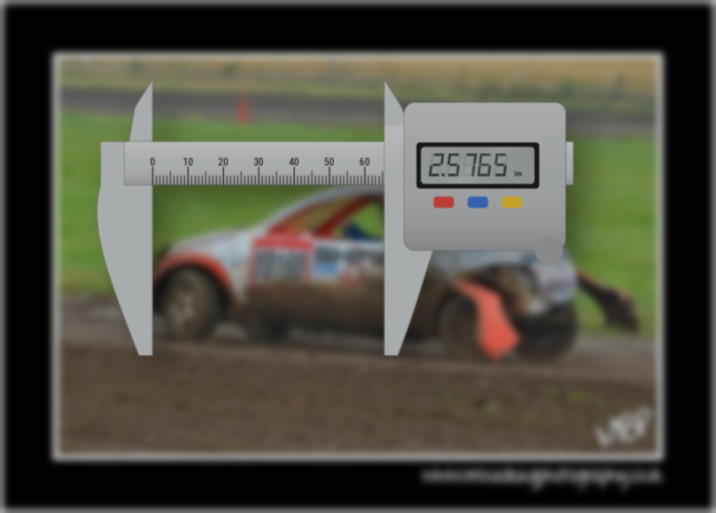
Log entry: 2.5765 in
